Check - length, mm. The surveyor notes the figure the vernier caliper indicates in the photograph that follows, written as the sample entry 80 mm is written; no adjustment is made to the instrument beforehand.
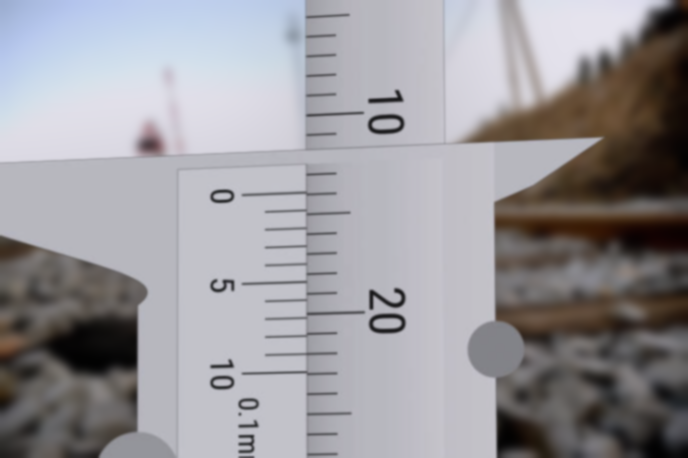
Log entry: 13.9 mm
